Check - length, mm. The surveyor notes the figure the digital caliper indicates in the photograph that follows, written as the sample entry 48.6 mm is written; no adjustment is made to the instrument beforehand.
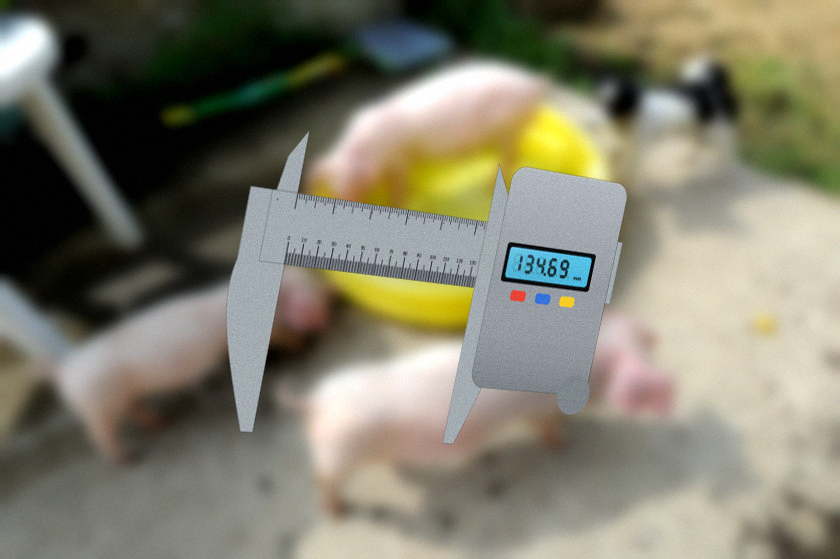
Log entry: 134.69 mm
